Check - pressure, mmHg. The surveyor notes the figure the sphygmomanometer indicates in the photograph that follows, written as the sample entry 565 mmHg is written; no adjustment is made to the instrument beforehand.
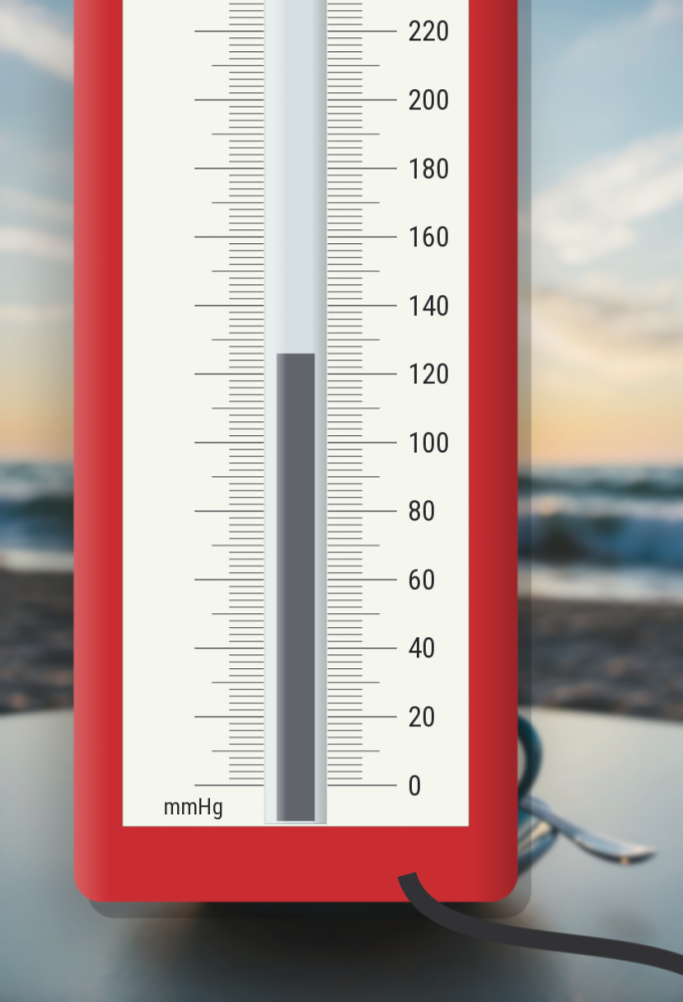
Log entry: 126 mmHg
